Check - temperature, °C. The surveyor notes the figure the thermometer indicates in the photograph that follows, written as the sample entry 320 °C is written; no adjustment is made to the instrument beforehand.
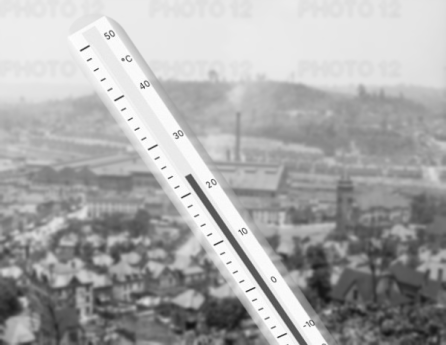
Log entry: 23 °C
